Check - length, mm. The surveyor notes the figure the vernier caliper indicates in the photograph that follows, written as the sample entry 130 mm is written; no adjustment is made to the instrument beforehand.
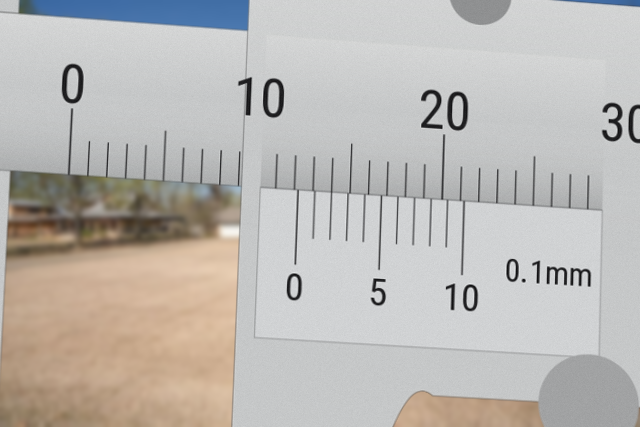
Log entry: 12.2 mm
